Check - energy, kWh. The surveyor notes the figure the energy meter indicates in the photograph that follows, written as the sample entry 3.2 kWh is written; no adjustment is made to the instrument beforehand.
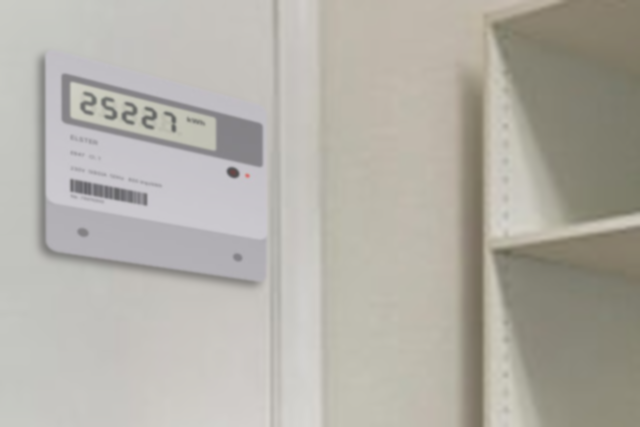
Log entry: 25227 kWh
